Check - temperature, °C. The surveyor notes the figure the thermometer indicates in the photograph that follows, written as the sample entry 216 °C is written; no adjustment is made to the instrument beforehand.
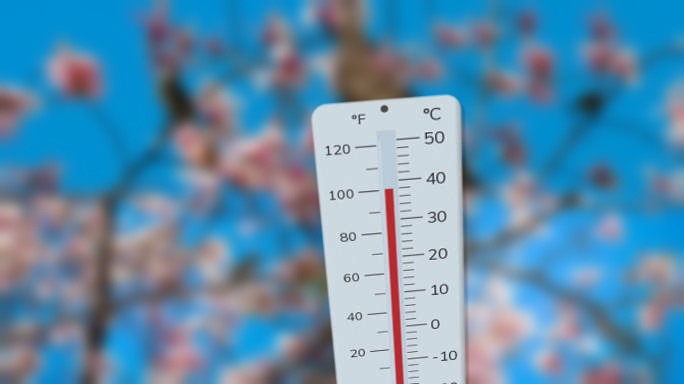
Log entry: 38 °C
